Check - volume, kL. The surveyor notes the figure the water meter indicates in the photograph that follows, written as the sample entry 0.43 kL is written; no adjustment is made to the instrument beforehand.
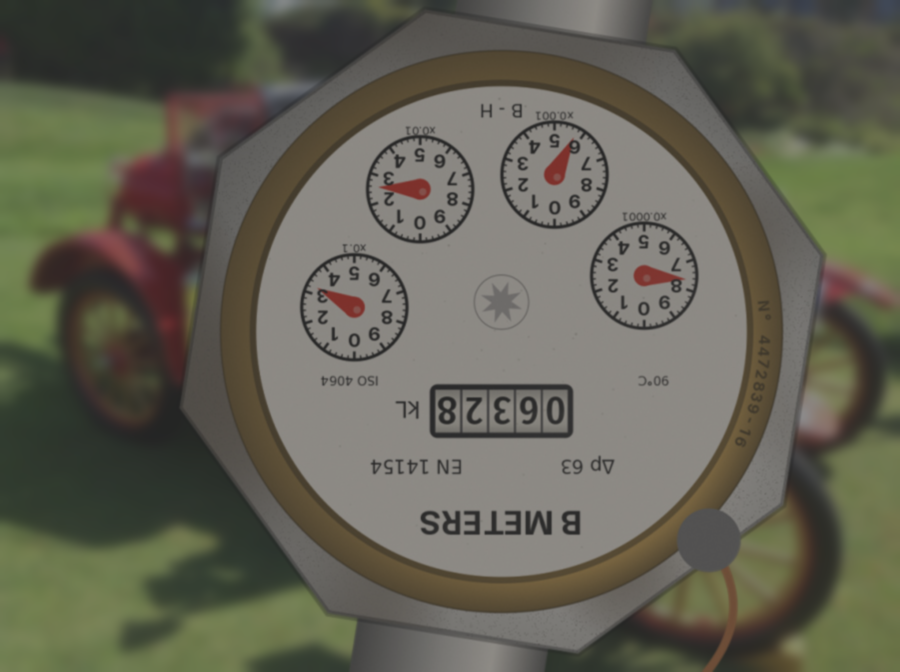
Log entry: 6328.3257 kL
